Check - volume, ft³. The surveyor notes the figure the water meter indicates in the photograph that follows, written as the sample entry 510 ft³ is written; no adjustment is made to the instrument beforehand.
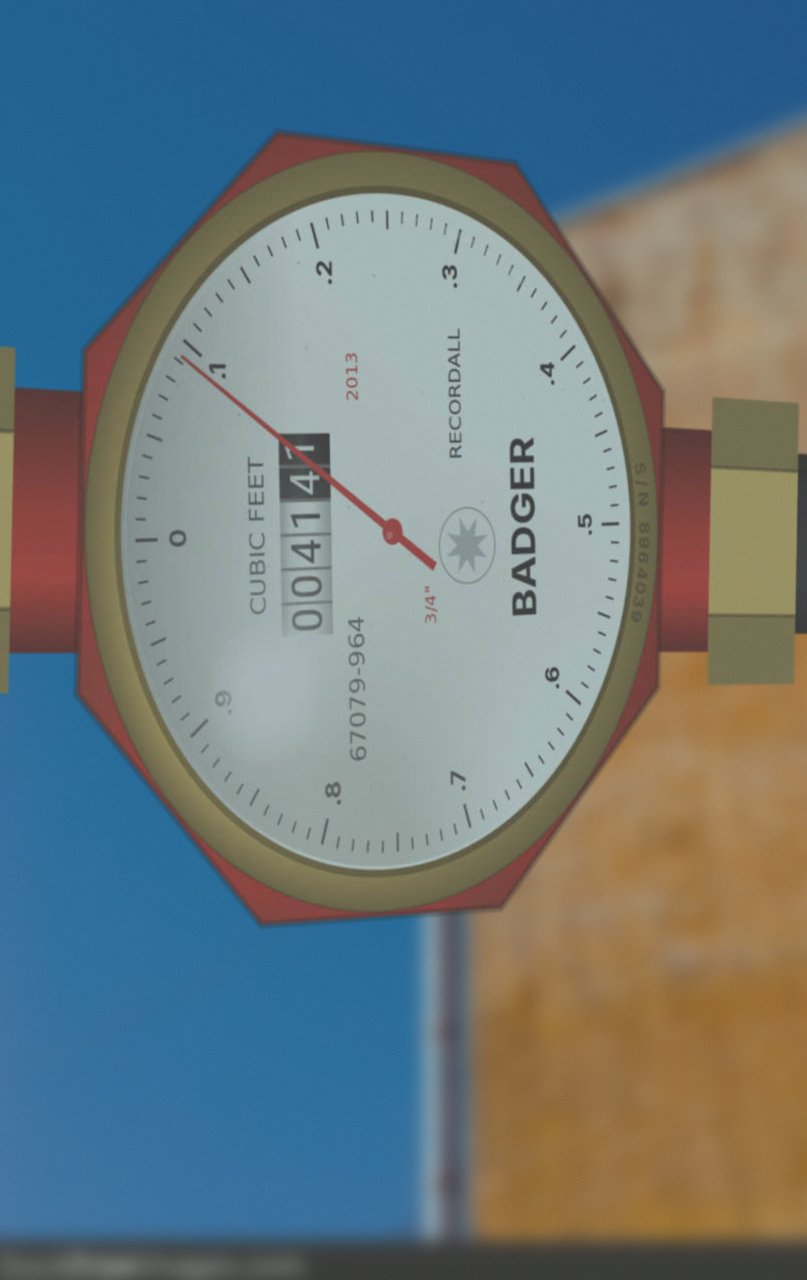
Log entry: 4141.09 ft³
